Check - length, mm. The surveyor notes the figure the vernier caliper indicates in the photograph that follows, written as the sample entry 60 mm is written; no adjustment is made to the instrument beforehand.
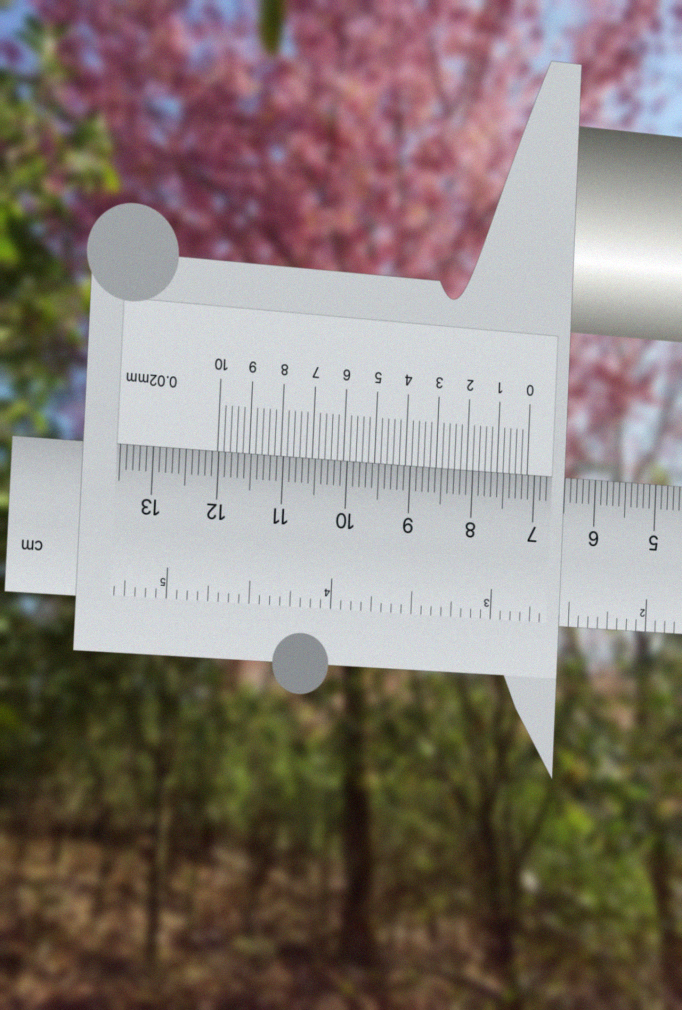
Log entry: 71.2 mm
